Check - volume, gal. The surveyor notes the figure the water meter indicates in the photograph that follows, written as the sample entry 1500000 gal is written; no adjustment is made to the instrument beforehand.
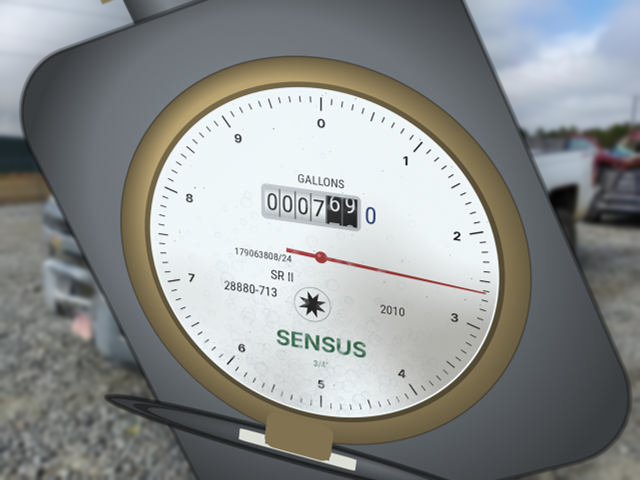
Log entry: 7692.6 gal
